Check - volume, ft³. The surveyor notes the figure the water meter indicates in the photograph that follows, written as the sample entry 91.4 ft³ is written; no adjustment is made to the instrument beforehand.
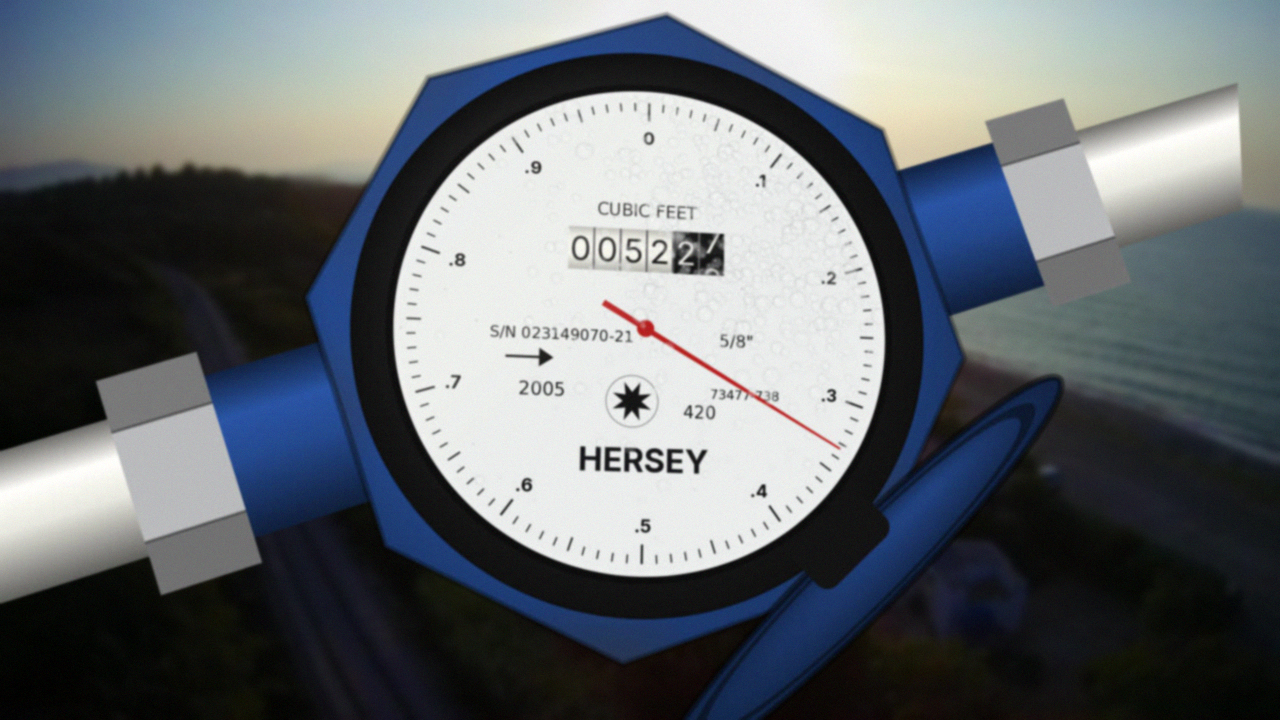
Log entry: 5227.33 ft³
